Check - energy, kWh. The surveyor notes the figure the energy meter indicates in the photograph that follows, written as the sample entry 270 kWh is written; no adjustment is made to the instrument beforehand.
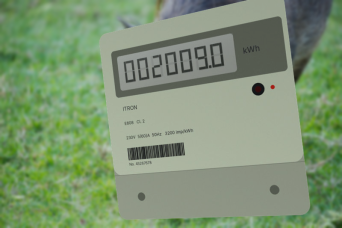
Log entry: 2009.0 kWh
